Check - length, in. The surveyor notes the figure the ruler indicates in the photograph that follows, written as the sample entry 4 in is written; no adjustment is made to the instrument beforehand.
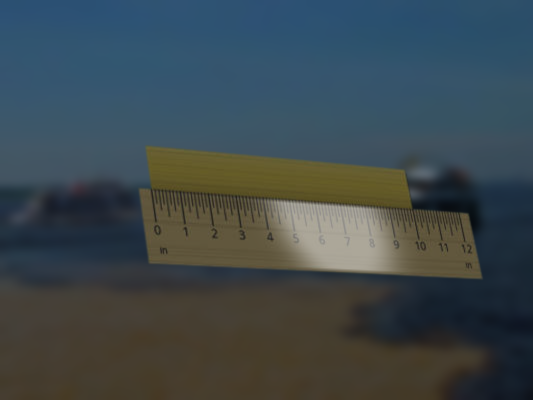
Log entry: 10 in
